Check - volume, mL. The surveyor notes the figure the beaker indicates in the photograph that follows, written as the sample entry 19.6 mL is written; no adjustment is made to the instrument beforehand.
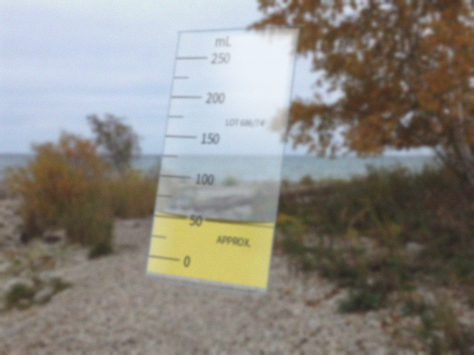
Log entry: 50 mL
